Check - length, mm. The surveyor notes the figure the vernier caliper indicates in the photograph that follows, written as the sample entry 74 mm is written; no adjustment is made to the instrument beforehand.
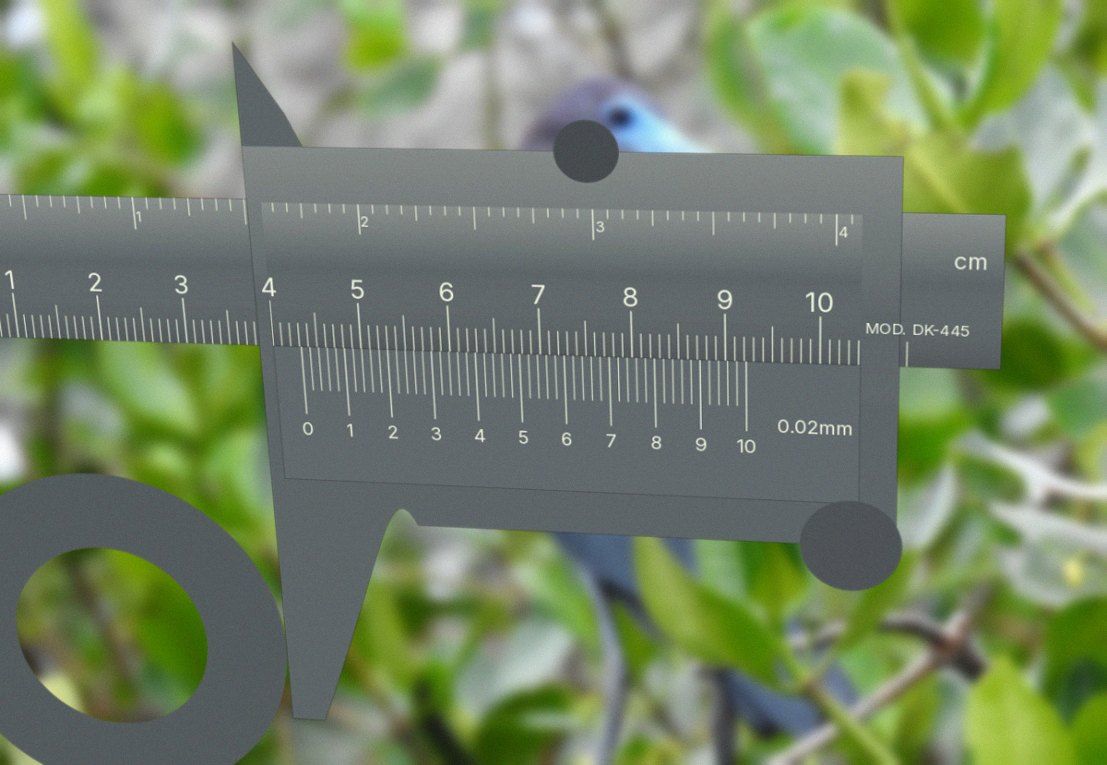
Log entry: 43.2 mm
